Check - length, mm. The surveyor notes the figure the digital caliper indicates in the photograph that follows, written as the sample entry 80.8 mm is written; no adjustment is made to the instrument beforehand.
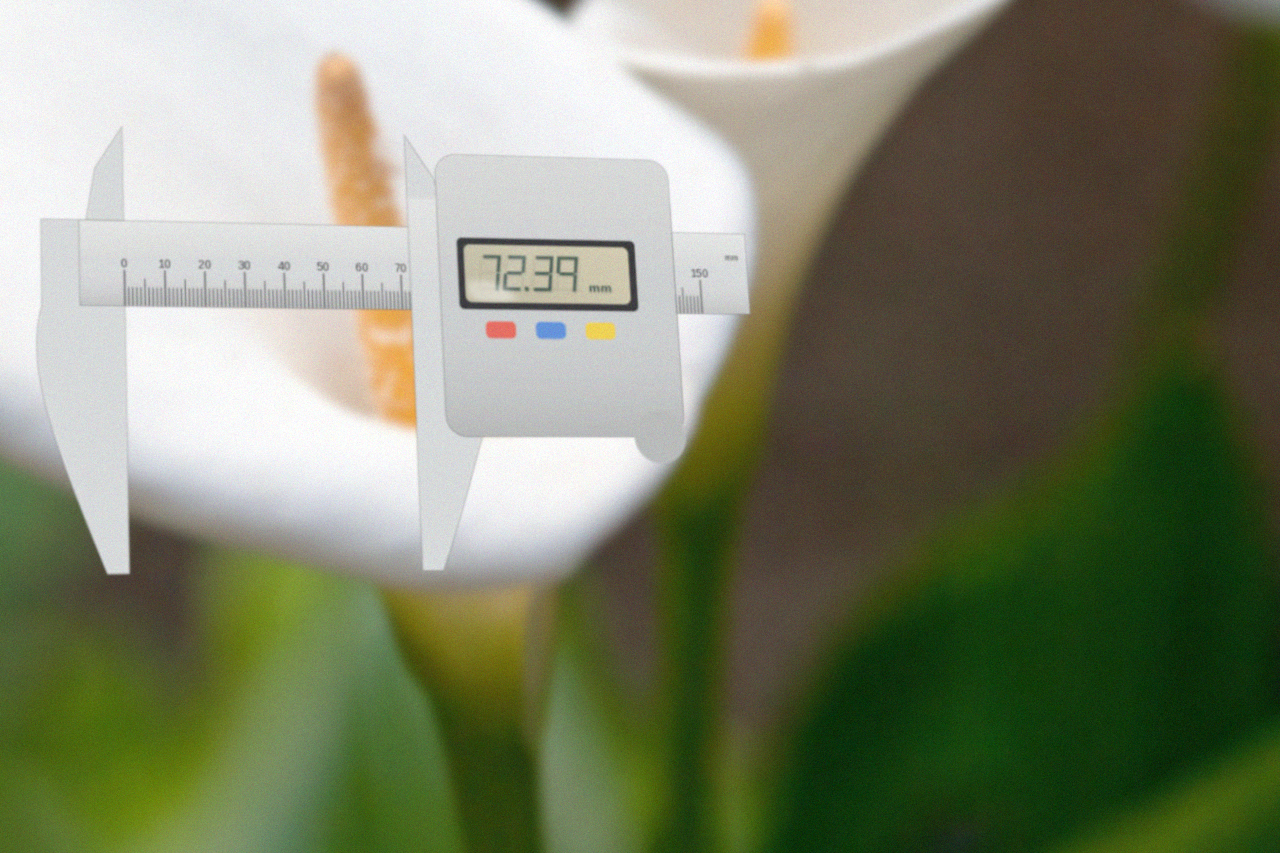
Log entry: 72.39 mm
